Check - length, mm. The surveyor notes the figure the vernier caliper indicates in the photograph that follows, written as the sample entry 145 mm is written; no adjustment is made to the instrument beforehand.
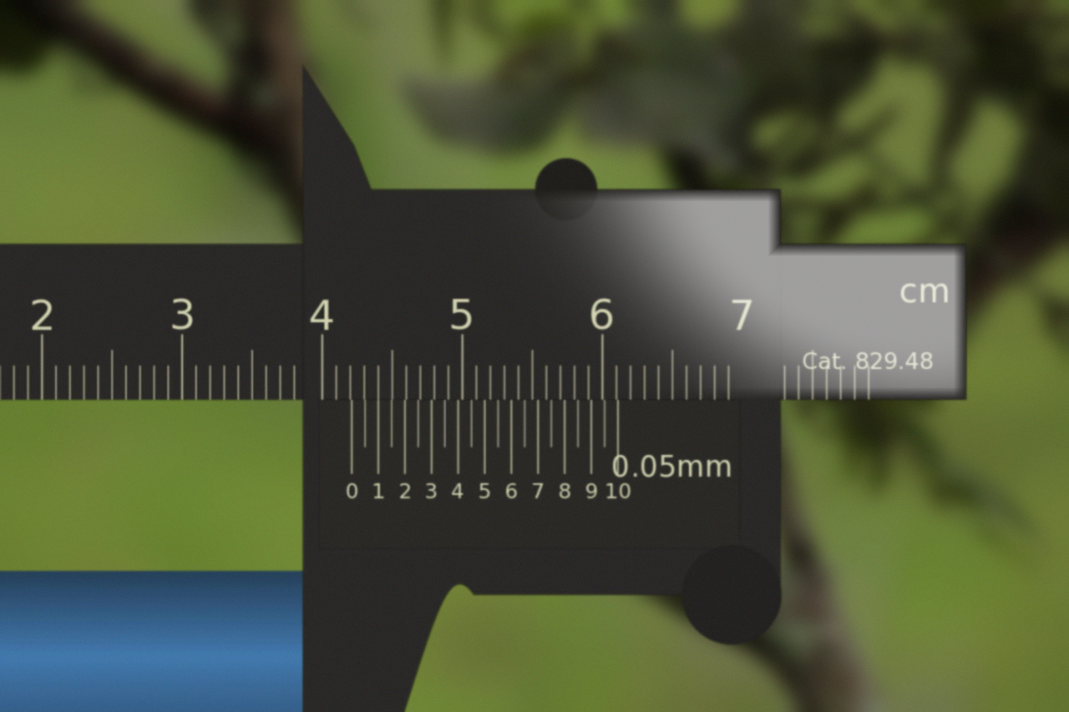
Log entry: 42.1 mm
